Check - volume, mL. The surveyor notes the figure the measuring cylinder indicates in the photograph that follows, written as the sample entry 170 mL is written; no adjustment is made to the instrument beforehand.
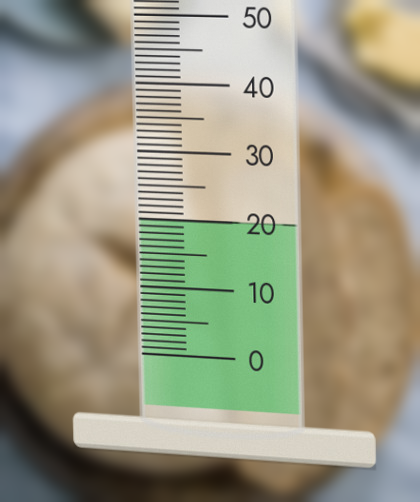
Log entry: 20 mL
